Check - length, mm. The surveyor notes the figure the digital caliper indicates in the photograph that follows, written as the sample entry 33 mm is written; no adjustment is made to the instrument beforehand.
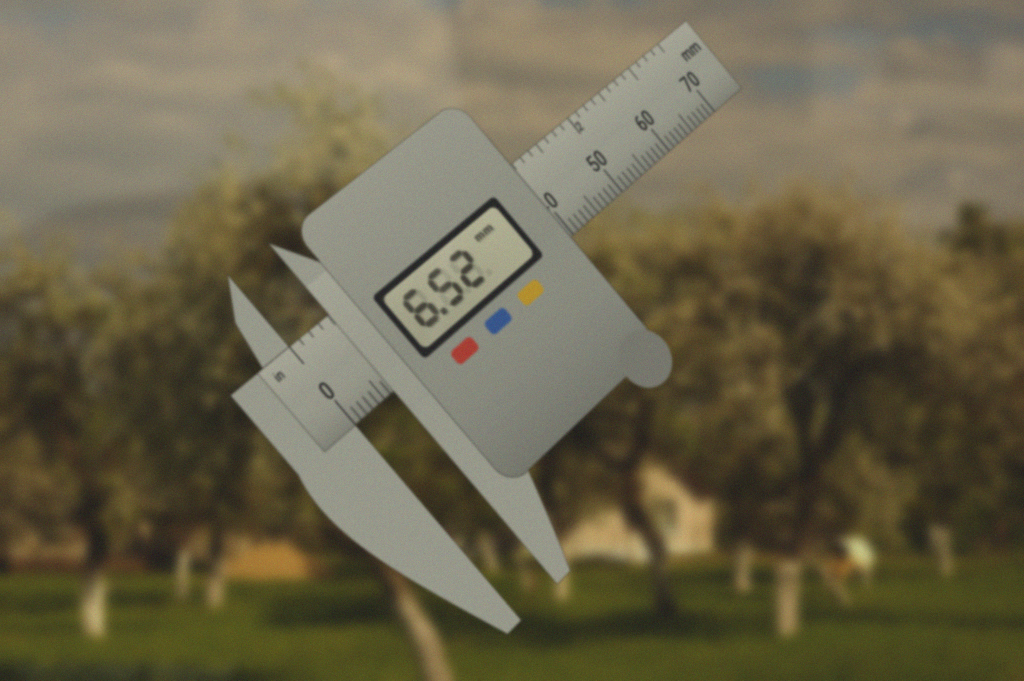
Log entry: 6.52 mm
